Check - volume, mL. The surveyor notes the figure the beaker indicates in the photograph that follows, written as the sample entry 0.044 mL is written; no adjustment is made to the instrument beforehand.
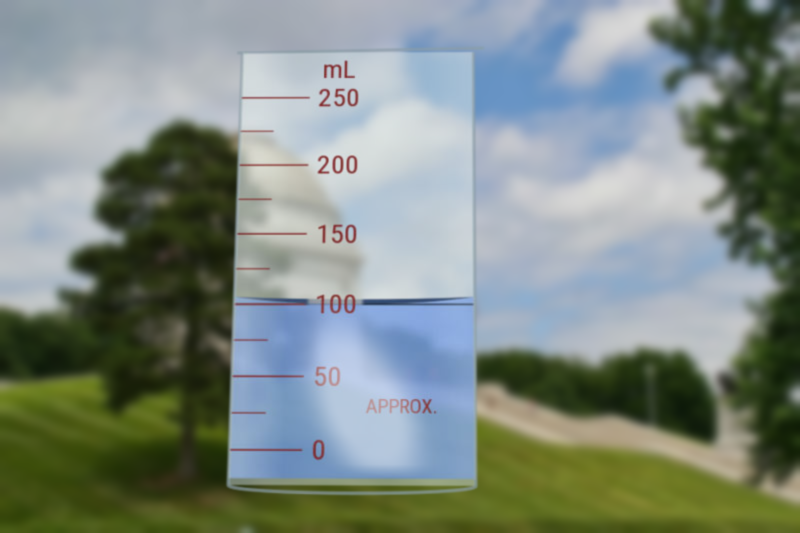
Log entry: 100 mL
